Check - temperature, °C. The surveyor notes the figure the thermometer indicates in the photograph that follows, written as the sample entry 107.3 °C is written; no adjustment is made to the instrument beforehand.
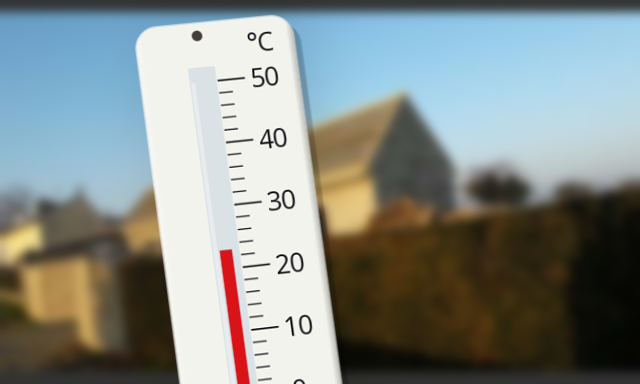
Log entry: 23 °C
